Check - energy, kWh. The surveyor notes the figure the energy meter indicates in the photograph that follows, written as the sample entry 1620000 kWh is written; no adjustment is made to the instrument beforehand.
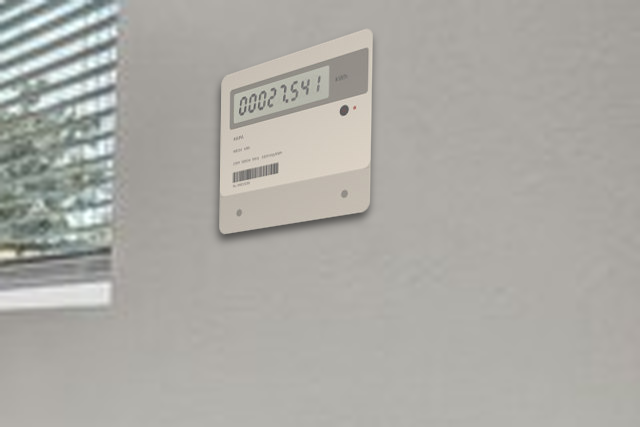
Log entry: 27.541 kWh
